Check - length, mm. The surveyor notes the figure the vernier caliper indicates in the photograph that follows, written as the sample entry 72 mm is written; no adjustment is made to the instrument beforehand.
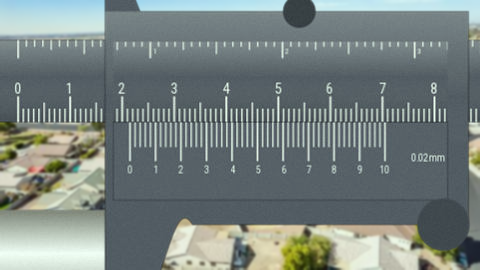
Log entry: 21.5 mm
